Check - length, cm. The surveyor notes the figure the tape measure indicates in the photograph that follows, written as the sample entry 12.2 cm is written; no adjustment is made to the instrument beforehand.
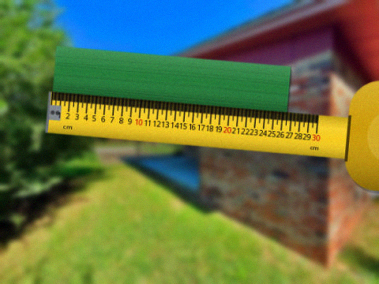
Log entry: 26.5 cm
